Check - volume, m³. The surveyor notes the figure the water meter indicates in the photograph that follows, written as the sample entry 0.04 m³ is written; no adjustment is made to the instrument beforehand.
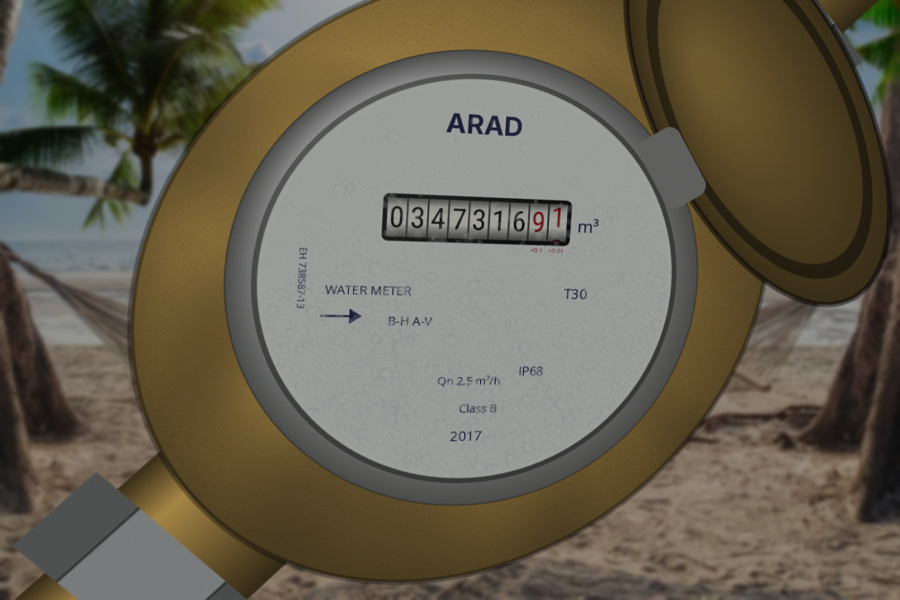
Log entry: 347316.91 m³
